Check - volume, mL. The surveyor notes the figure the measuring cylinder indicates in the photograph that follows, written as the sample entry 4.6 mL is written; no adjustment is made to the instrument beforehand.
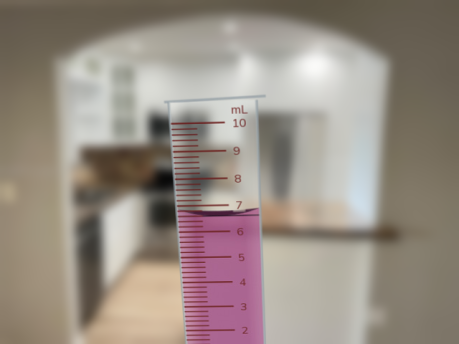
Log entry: 6.6 mL
